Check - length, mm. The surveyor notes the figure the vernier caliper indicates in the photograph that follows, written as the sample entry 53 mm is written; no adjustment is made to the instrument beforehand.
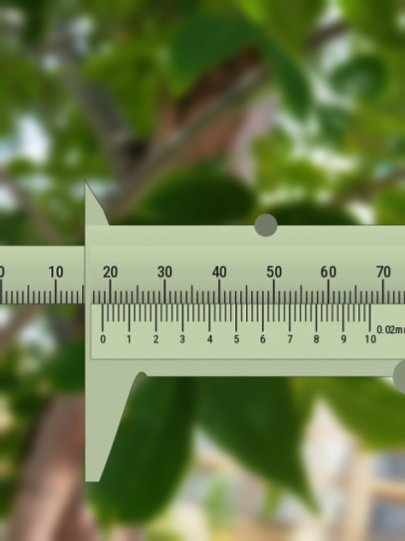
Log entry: 18.6 mm
